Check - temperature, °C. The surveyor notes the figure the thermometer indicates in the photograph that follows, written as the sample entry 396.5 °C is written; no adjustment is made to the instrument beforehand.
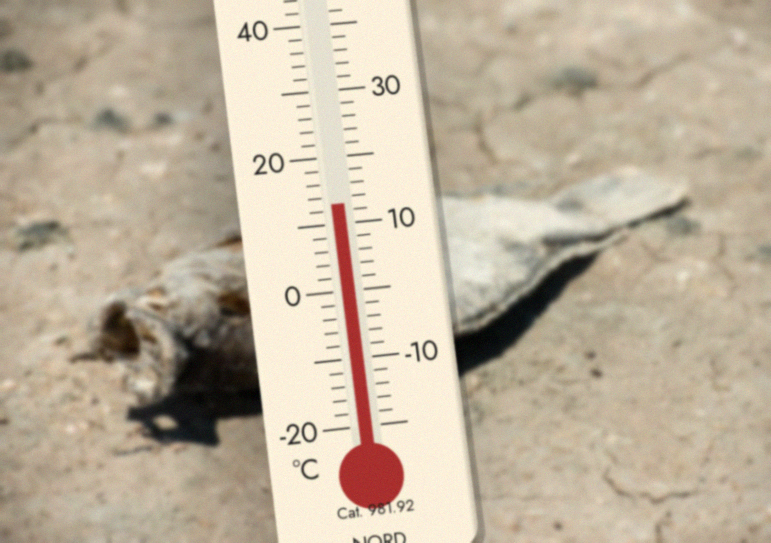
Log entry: 13 °C
